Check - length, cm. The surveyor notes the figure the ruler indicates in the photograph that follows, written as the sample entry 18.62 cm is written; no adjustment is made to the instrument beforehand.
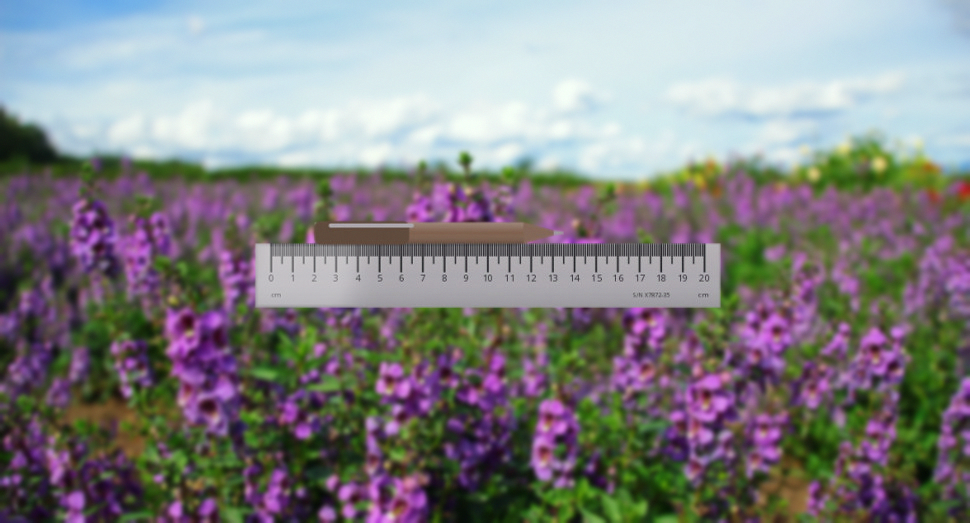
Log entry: 11.5 cm
